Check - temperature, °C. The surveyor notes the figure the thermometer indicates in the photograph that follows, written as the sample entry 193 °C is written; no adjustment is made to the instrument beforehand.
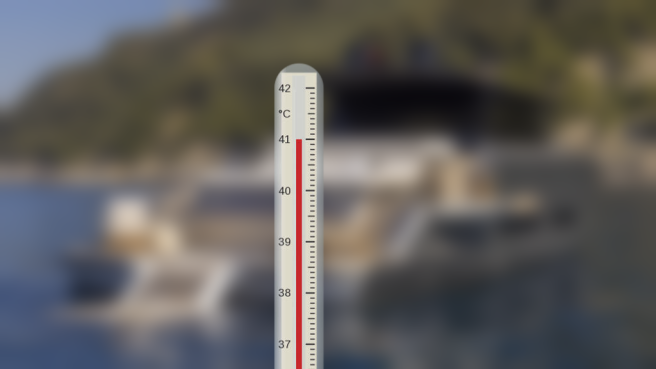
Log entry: 41 °C
